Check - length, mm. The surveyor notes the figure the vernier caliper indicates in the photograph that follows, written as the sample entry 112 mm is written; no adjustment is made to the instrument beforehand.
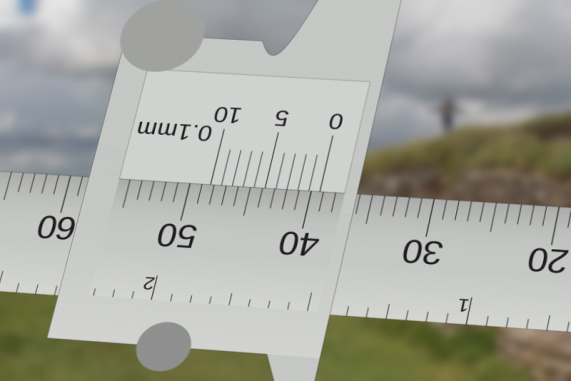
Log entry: 39.3 mm
